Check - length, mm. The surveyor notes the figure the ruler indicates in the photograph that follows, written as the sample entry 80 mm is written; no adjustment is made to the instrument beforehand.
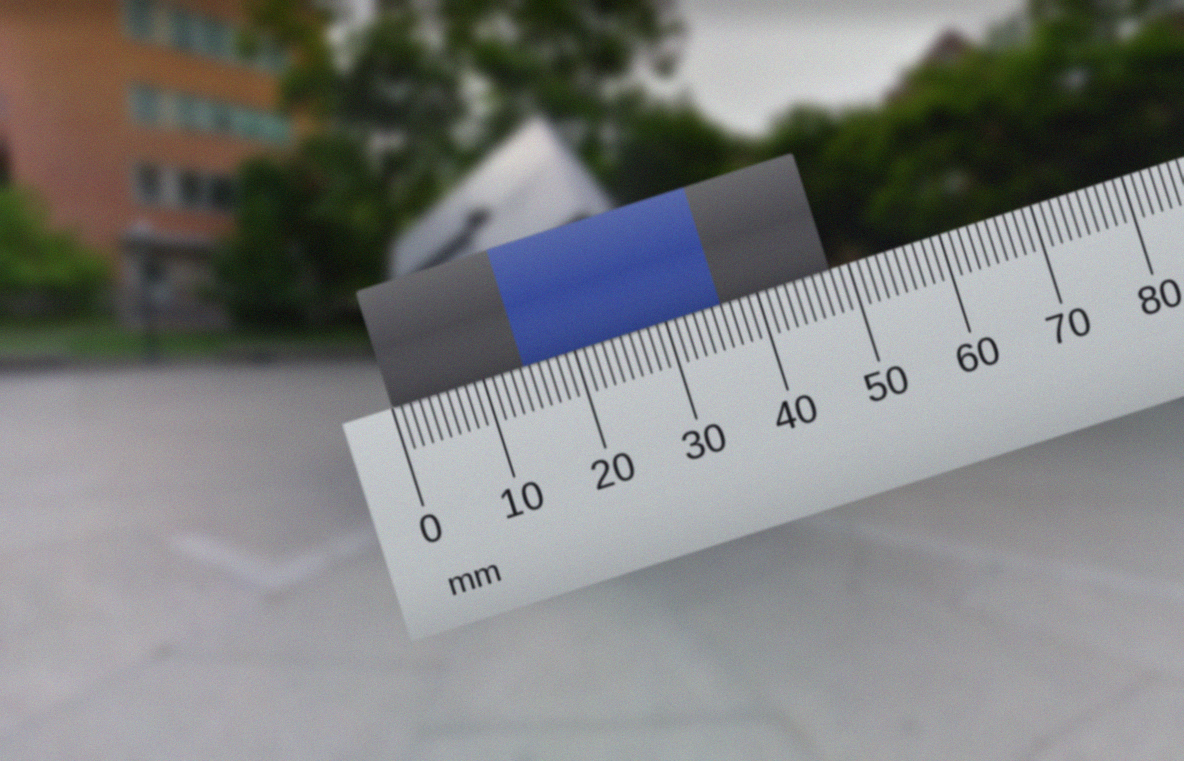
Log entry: 48 mm
